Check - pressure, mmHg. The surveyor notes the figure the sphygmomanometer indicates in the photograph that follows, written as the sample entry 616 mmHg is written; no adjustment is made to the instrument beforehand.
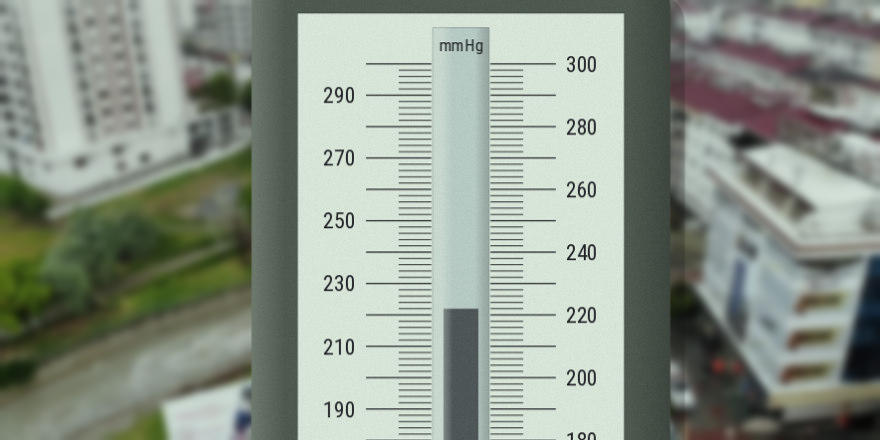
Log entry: 222 mmHg
